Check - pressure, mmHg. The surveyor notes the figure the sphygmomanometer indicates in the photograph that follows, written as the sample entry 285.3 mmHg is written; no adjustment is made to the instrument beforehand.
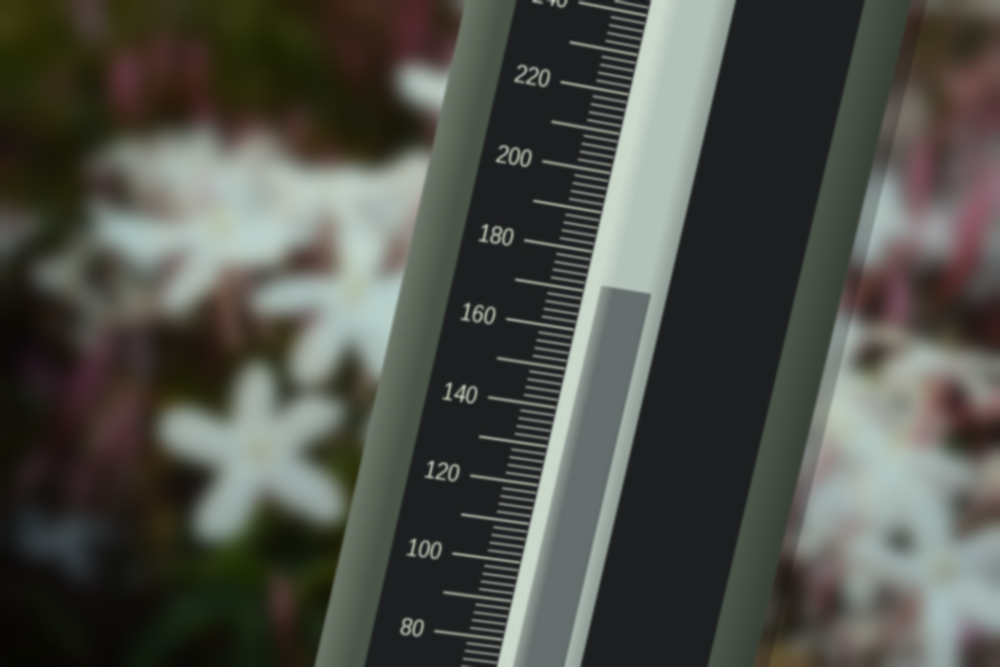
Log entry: 172 mmHg
